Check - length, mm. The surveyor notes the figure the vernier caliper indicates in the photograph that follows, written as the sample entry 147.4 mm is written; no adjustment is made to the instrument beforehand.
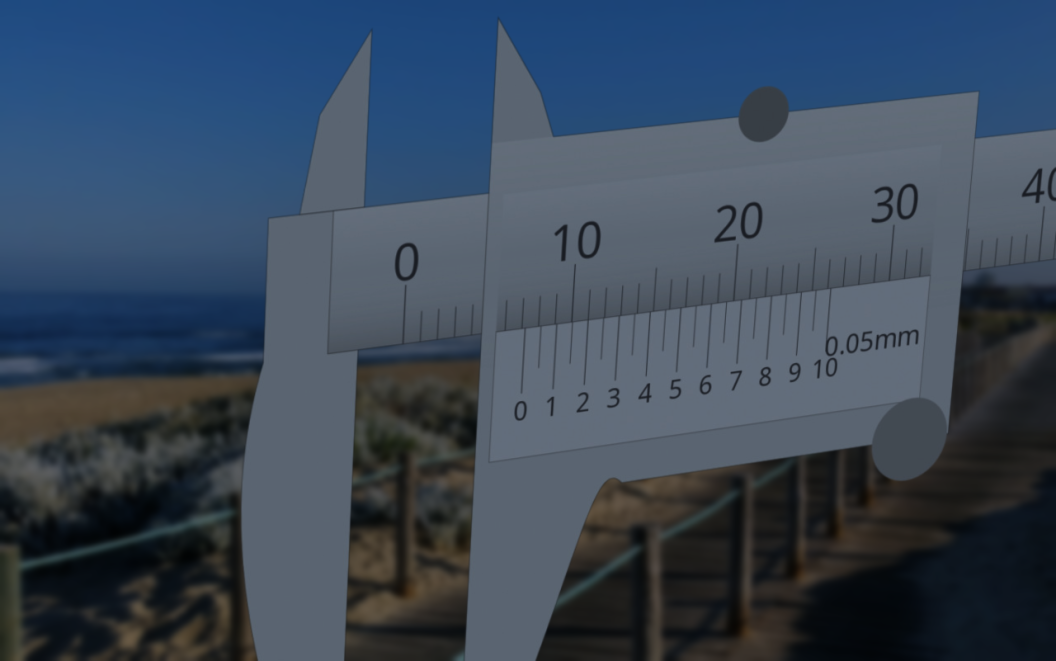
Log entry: 7.2 mm
